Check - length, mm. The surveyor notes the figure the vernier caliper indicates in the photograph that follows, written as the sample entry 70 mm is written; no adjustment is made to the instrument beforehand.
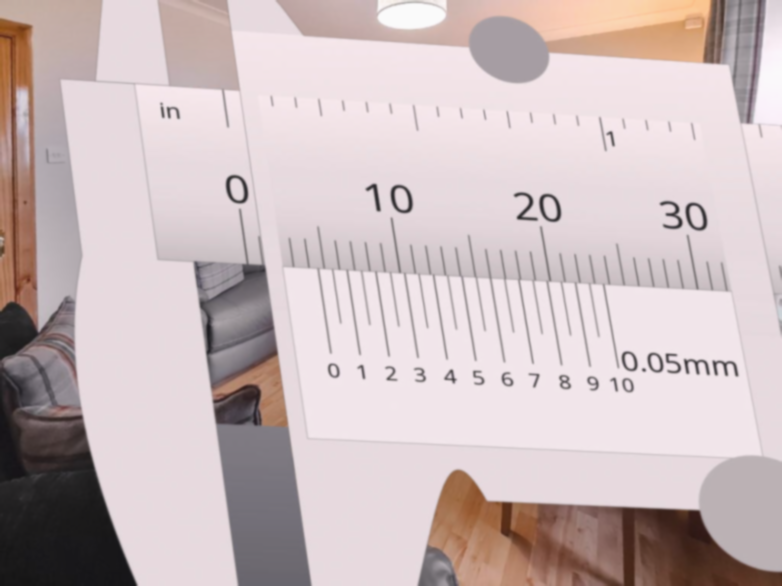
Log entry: 4.6 mm
